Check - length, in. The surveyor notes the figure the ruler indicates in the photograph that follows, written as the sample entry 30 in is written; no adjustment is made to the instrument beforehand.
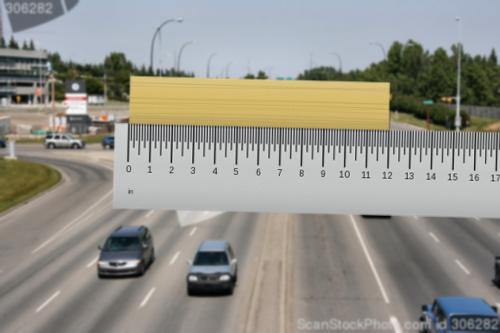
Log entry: 12 in
